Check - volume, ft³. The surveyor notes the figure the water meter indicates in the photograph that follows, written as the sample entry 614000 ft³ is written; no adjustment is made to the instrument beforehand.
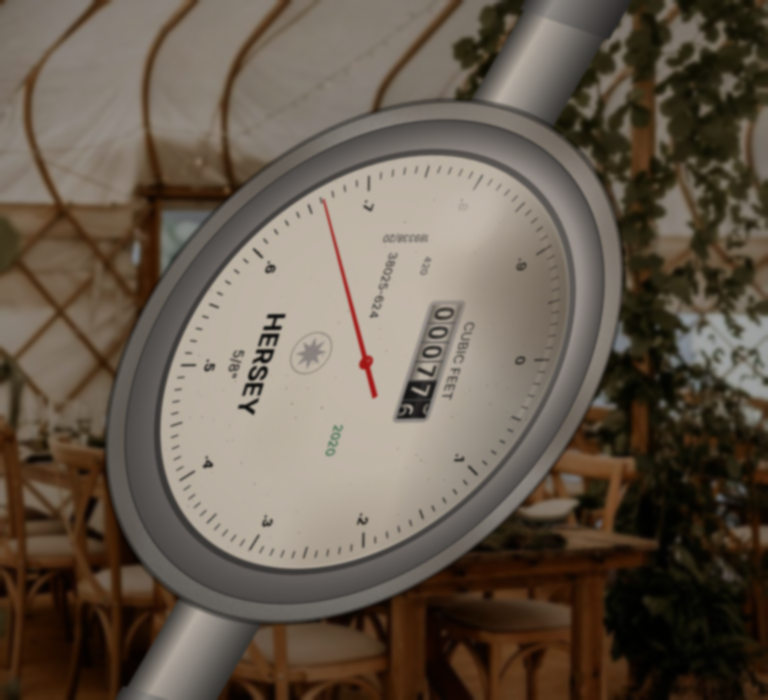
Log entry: 775.66 ft³
